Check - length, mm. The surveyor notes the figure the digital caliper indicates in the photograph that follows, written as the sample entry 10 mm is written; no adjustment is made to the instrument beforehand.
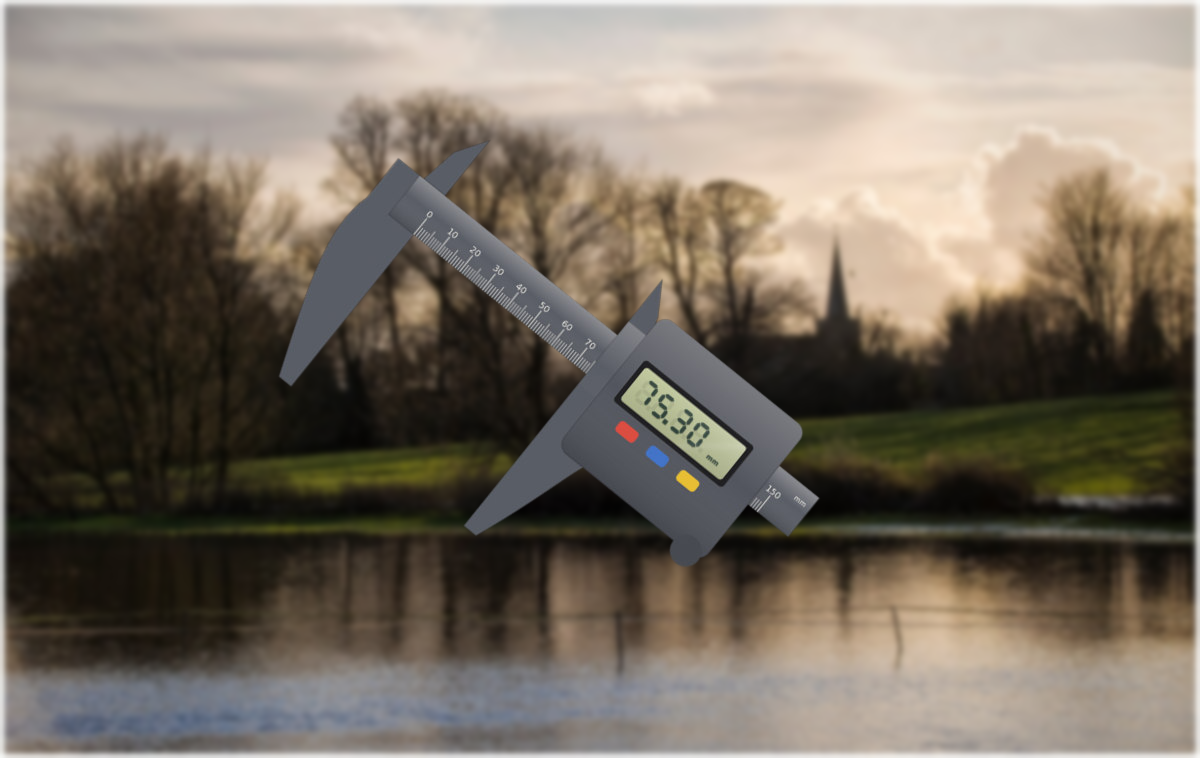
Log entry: 75.30 mm
